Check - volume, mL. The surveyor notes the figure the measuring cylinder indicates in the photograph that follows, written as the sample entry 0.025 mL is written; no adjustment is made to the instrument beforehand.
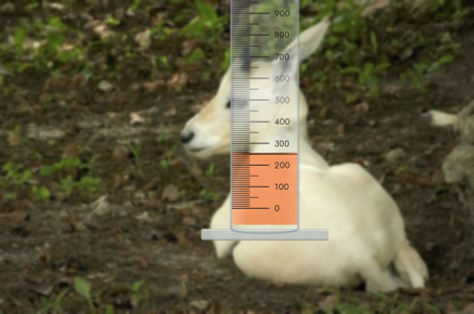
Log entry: 250 mL
